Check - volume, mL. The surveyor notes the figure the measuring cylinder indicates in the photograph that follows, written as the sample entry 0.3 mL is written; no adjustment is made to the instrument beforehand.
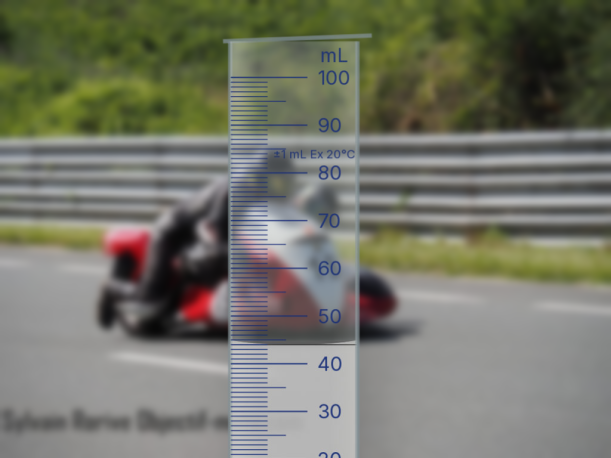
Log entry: 44 mL
